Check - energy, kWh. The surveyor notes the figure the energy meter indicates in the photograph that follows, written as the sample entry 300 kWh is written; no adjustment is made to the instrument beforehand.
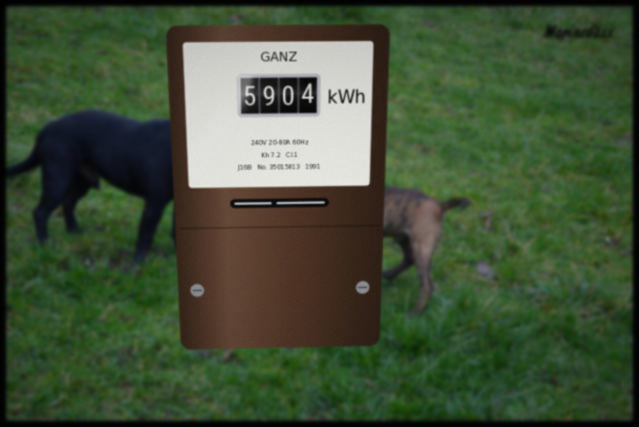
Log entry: 5904 kWh
